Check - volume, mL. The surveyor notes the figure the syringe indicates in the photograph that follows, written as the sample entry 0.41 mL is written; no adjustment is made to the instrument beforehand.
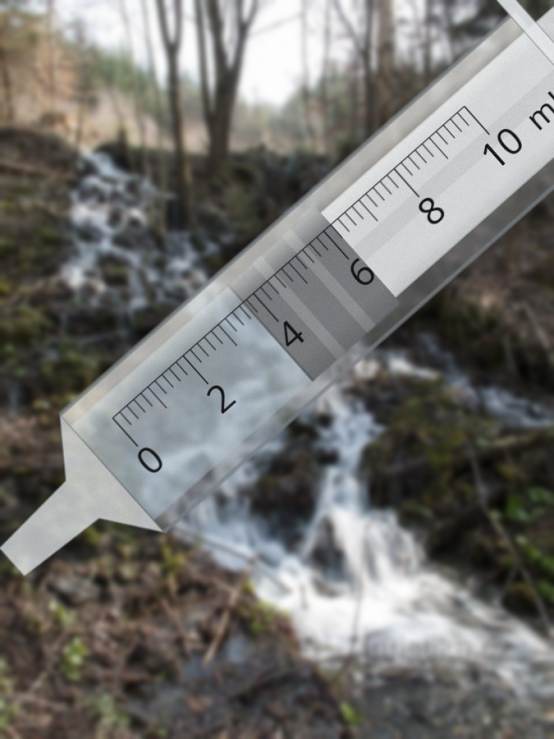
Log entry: 3.7 mL
